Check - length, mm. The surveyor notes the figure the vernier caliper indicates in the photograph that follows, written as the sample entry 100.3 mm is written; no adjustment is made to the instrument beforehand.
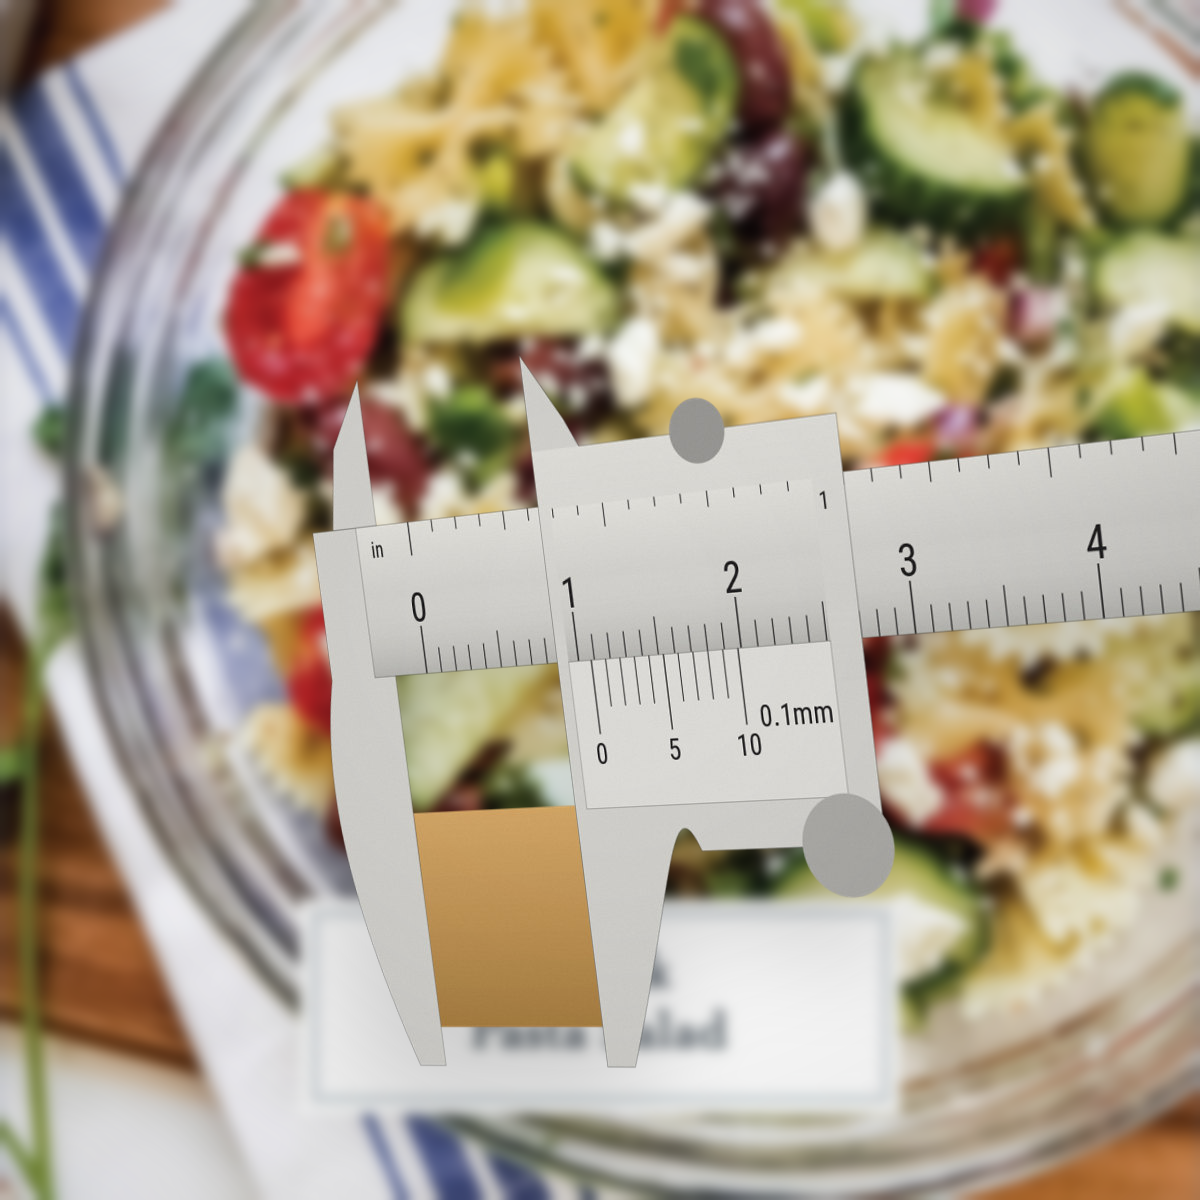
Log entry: 10.8 mm
